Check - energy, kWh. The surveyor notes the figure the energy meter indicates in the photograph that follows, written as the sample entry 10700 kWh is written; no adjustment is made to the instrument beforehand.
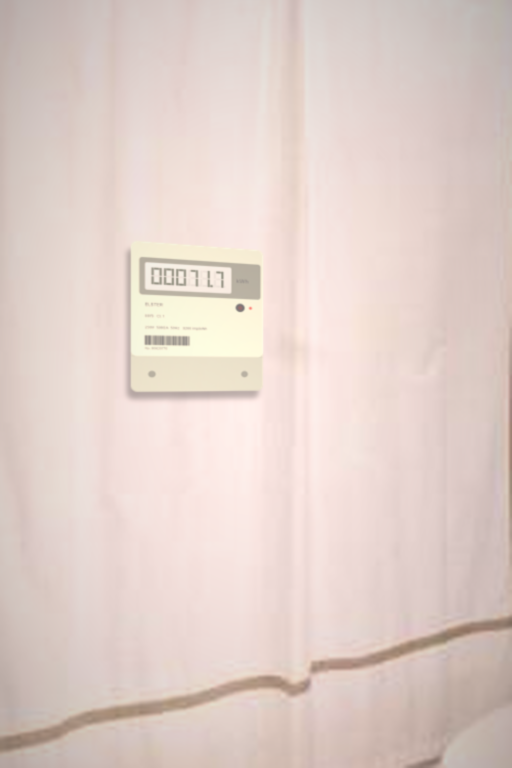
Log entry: 71.7 kWh
